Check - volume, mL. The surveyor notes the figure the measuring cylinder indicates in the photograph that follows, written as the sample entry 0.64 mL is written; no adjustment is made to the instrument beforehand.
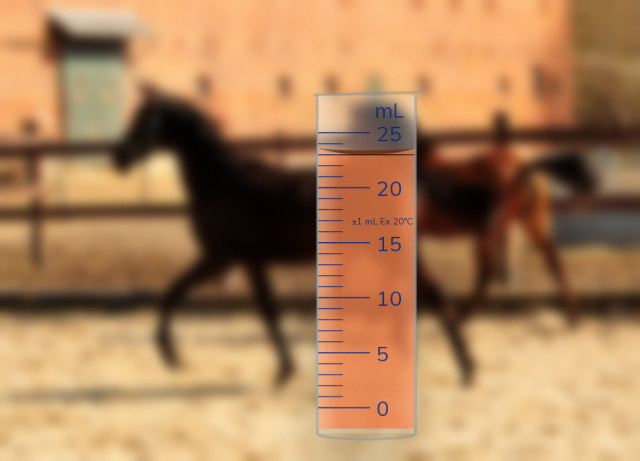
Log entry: 23 mL
